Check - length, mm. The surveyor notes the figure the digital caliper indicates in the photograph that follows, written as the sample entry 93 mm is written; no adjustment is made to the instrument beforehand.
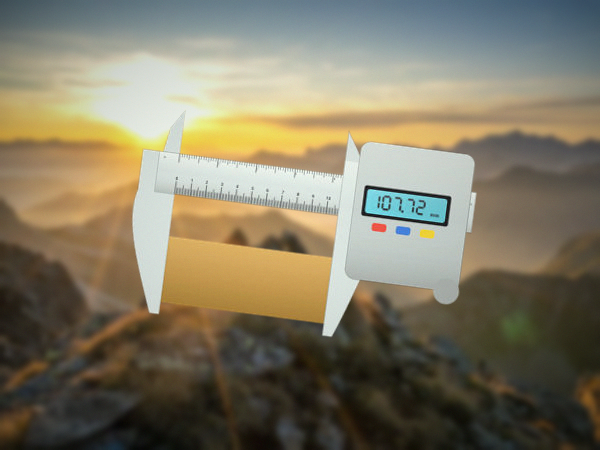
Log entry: 107.72 mm
